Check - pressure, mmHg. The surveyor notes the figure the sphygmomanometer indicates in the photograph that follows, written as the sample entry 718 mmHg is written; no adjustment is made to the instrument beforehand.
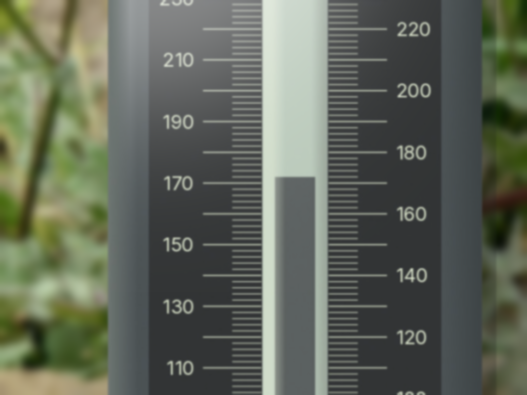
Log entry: 172 mmHg
